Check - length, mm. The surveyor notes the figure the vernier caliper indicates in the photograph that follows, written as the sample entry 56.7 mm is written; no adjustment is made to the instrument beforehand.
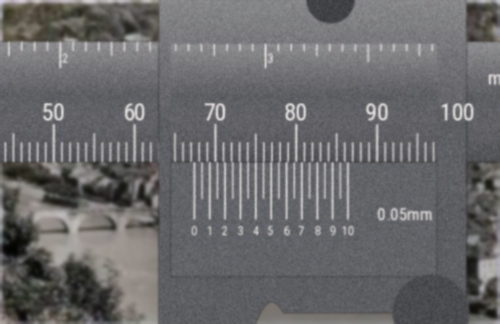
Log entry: 67.4 mm
